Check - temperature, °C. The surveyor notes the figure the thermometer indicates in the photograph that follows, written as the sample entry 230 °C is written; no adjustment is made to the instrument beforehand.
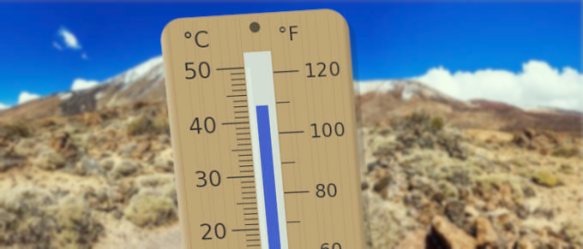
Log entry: 43 °C
